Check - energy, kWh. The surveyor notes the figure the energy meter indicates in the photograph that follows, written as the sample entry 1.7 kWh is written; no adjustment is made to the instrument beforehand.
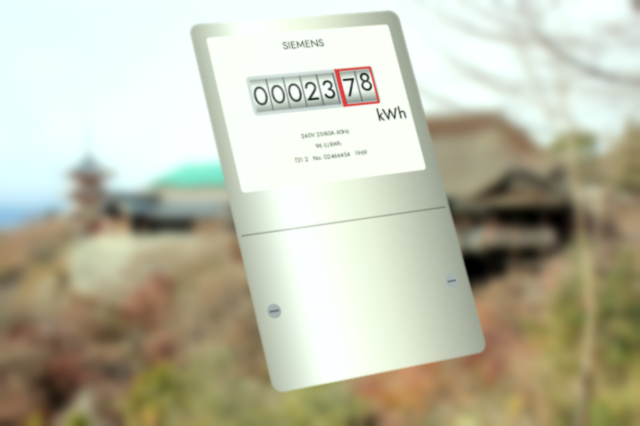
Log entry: 23.78 kWh
